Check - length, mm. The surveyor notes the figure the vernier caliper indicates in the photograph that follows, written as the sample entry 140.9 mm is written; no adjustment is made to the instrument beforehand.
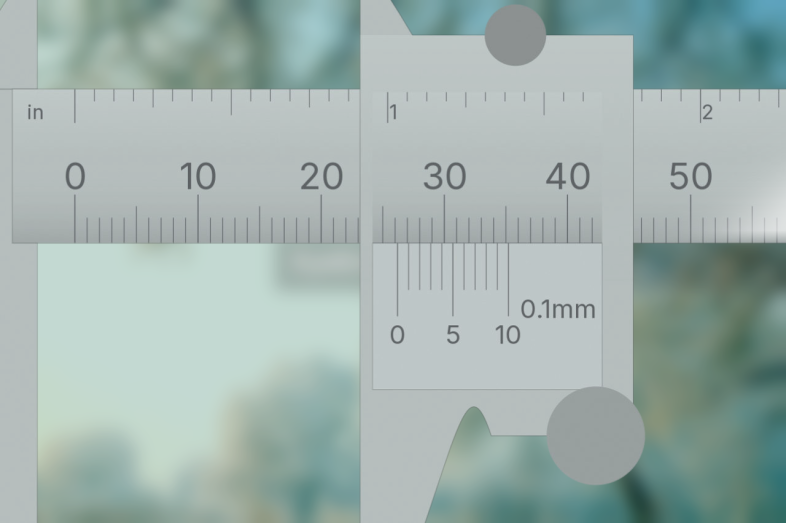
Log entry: 26.2 mm
